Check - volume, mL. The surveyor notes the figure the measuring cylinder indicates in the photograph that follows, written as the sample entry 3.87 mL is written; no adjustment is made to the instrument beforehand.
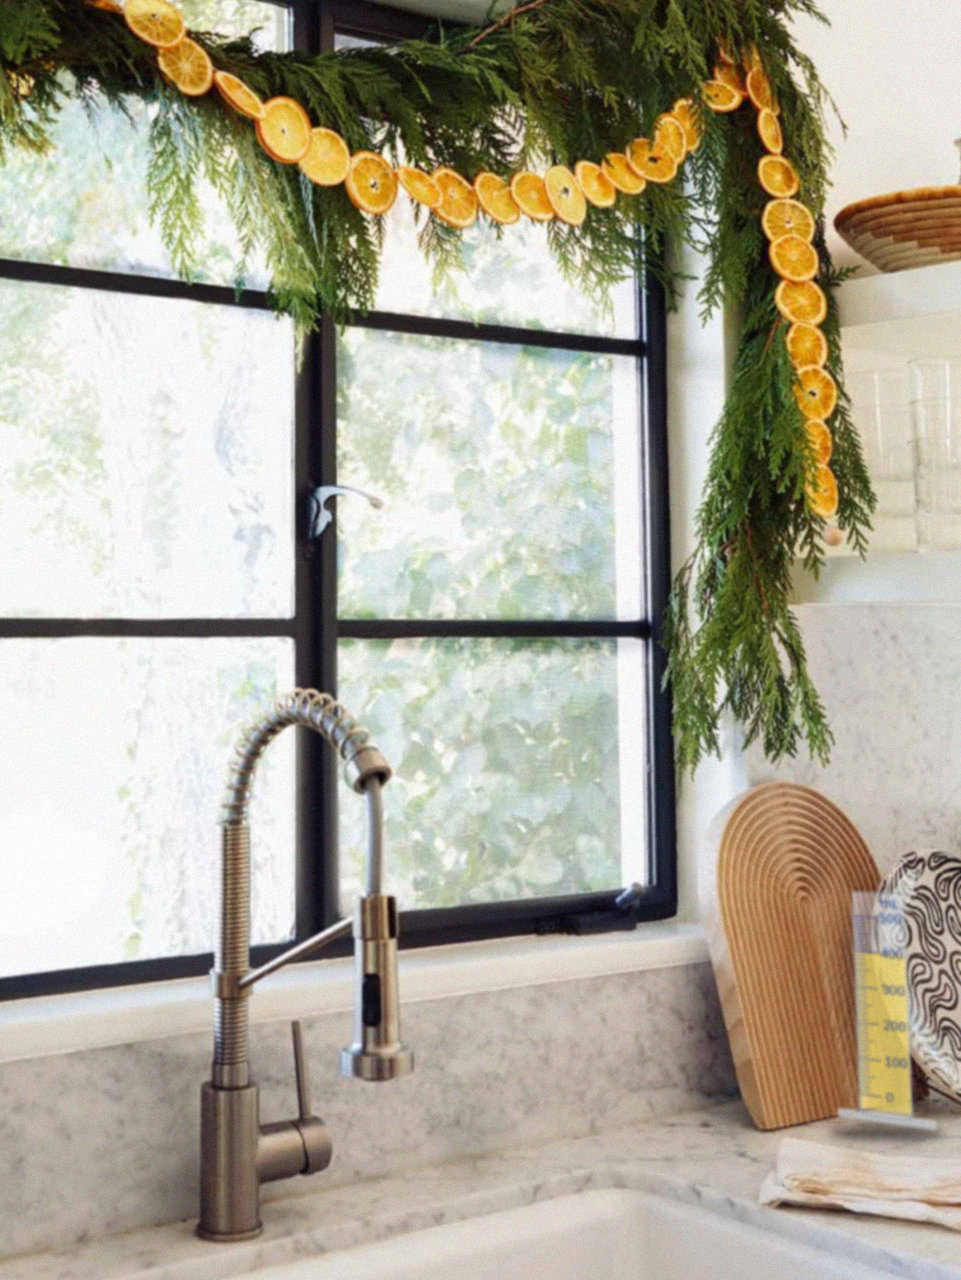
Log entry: 400 mL
